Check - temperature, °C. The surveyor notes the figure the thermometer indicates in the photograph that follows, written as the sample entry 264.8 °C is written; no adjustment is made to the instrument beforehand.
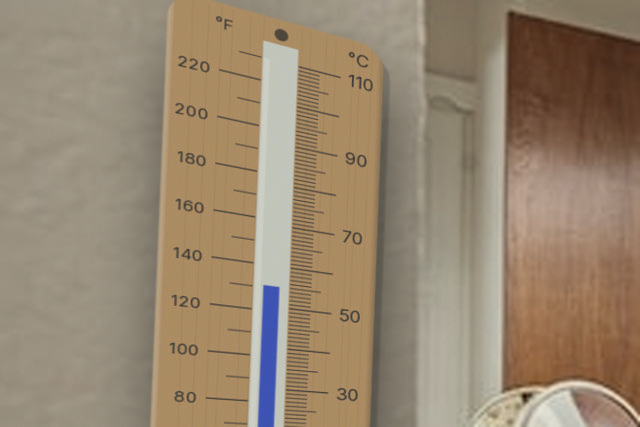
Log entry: 55 °C
